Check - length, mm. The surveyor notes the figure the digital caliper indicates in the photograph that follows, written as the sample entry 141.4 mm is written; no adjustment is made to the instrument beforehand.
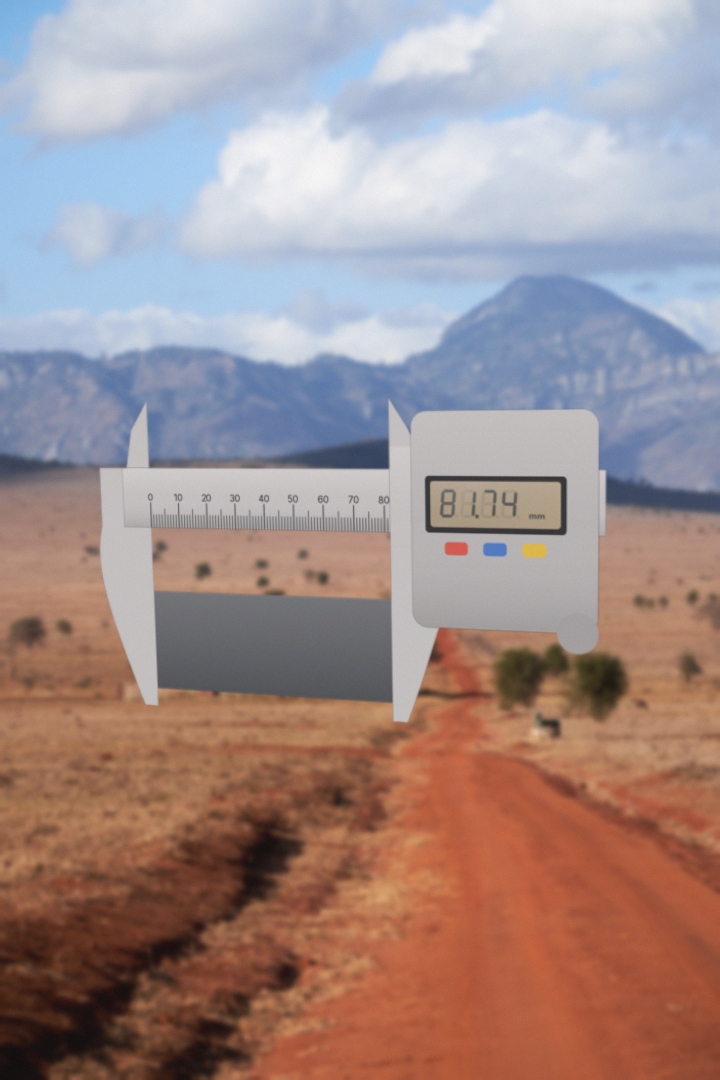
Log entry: 81.74 mm
